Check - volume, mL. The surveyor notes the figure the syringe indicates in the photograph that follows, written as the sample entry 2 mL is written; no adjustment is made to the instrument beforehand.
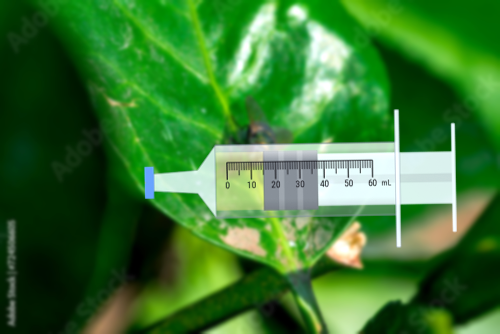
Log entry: 15 mL
